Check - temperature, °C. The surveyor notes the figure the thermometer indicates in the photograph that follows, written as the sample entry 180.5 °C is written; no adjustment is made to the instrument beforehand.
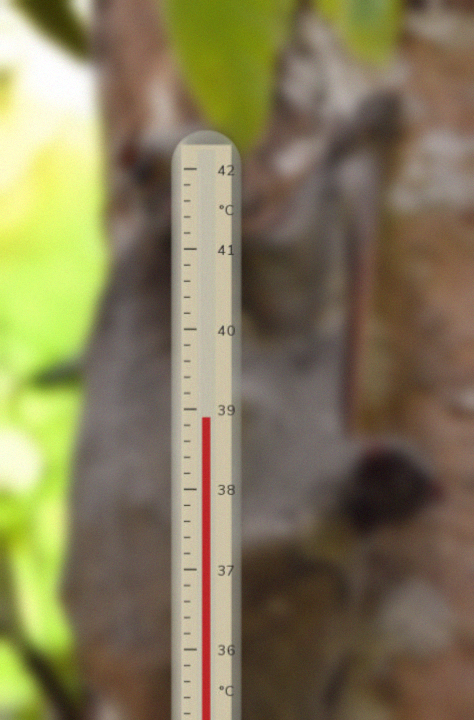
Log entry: 38.9 °C
